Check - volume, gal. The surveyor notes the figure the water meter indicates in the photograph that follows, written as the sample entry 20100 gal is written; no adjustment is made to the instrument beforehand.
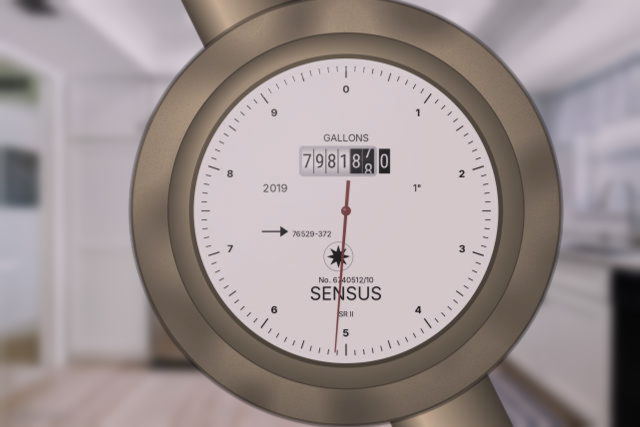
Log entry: 7981875.1 gal
